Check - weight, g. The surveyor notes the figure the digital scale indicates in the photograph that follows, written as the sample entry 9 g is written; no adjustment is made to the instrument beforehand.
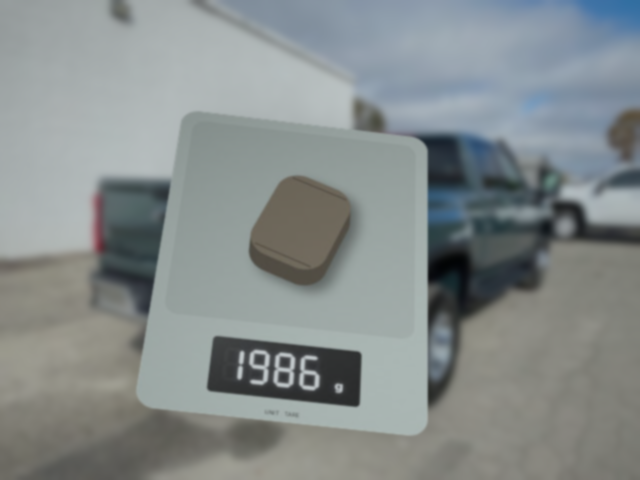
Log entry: 1986 g
